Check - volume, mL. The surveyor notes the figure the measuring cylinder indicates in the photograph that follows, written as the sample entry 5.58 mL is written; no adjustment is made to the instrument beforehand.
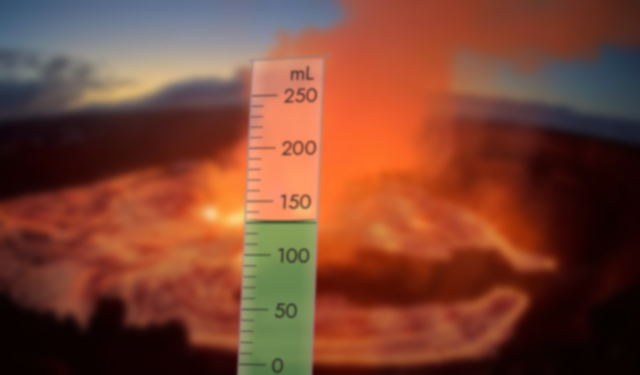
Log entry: 130 mL
